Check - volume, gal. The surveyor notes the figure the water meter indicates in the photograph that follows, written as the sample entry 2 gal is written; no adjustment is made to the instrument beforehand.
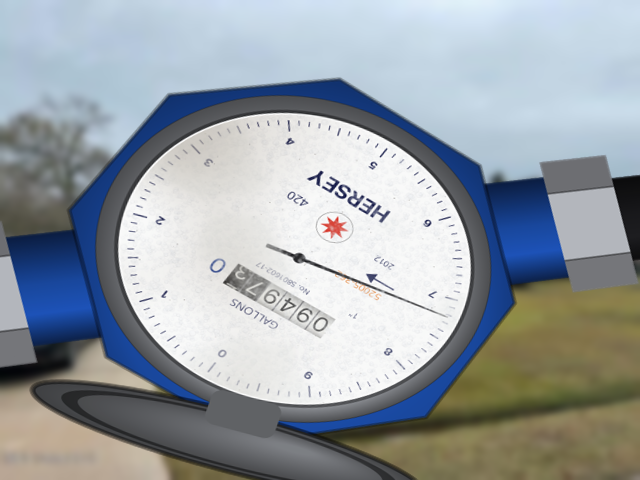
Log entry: 949727.2 gal
